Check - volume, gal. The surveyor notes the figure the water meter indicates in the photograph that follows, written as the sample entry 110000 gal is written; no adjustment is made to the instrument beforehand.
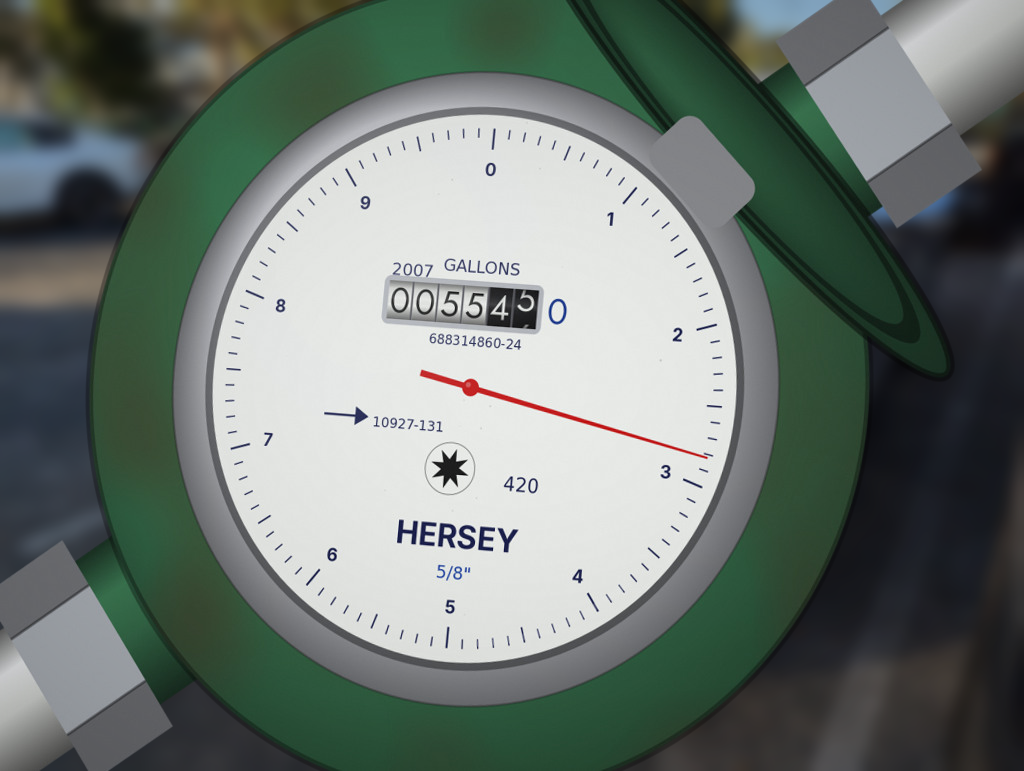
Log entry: 55452.8 gal
